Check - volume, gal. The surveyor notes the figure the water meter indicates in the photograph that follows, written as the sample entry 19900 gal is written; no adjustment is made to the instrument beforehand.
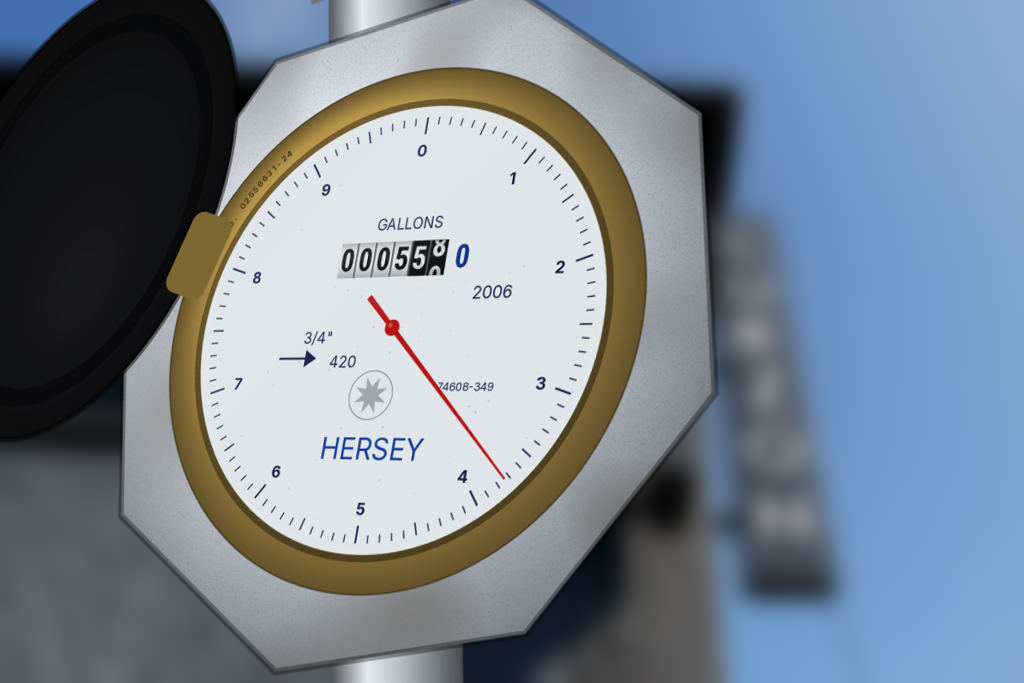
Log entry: 5583.7 gal
